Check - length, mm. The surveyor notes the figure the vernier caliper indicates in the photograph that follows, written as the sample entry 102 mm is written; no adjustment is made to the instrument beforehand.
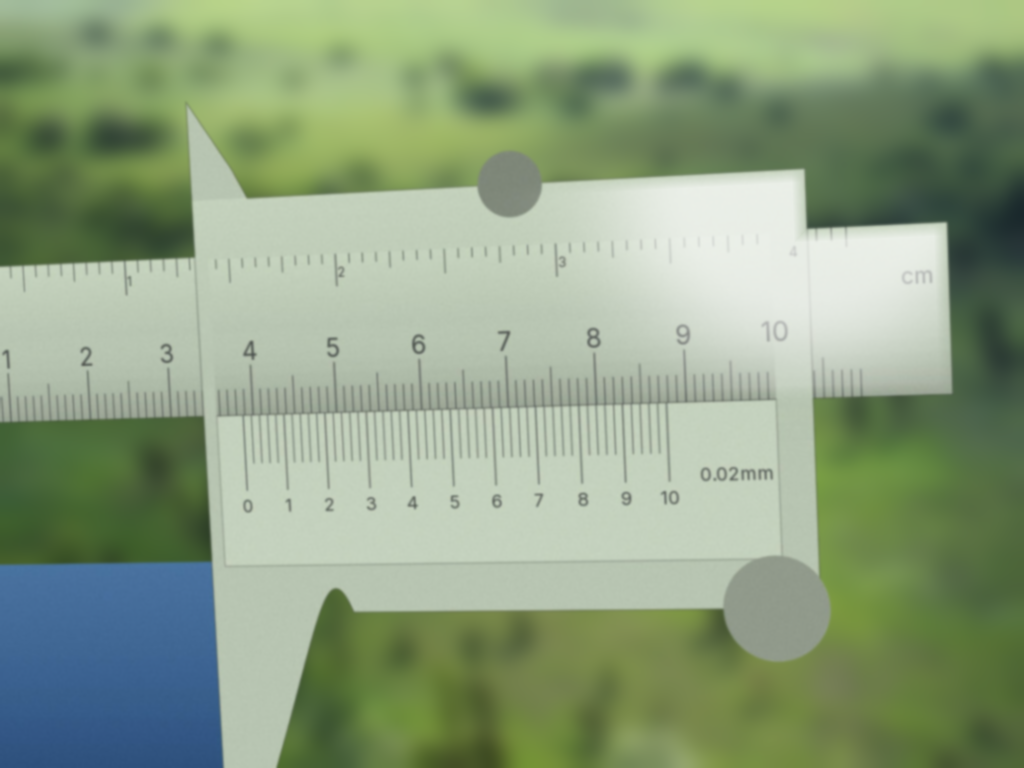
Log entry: 38.8 mm
